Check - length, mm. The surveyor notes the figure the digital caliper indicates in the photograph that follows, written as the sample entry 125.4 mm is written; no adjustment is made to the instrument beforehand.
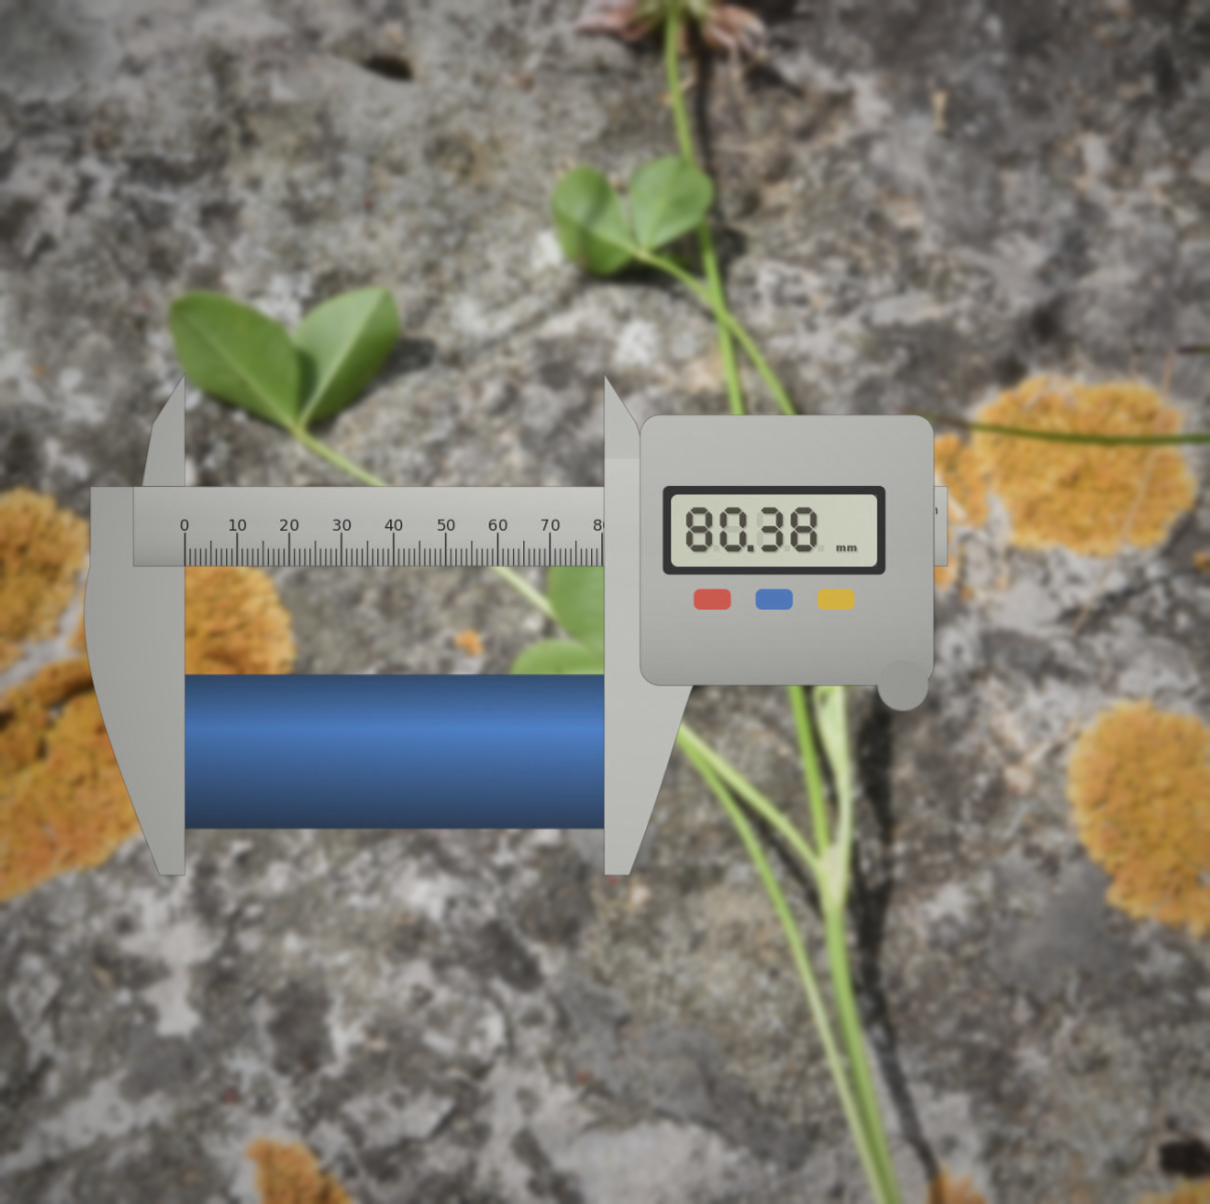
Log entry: 80.38 mm
